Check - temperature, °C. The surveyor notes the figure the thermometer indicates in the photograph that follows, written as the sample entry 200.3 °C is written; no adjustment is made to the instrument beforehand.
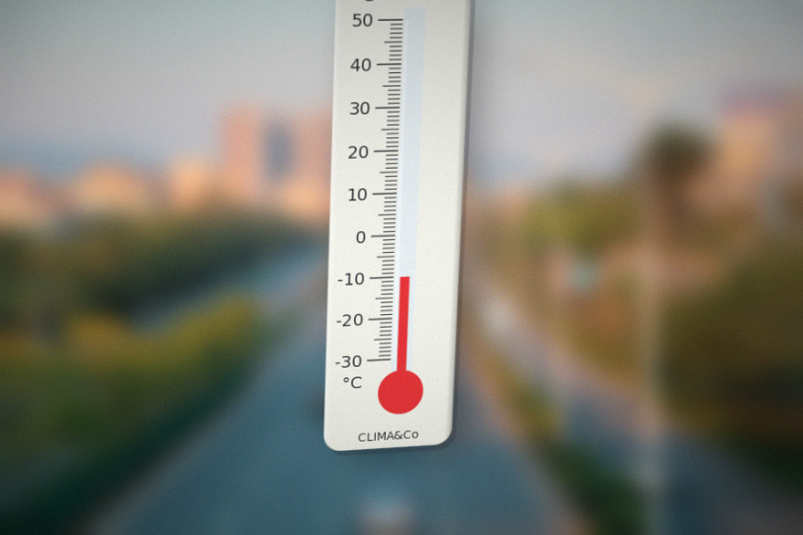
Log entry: -10 °C
